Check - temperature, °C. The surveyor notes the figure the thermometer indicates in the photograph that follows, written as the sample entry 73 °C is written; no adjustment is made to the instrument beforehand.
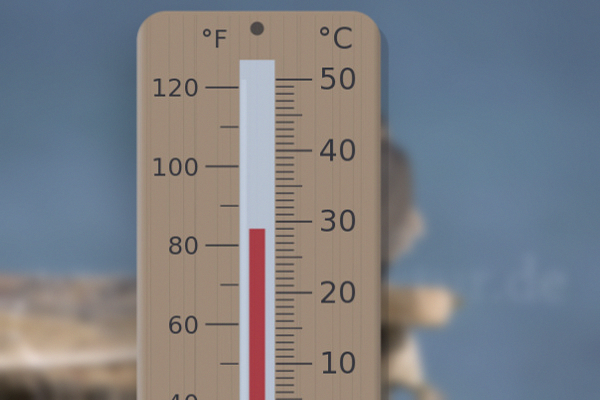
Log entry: 29 °C
